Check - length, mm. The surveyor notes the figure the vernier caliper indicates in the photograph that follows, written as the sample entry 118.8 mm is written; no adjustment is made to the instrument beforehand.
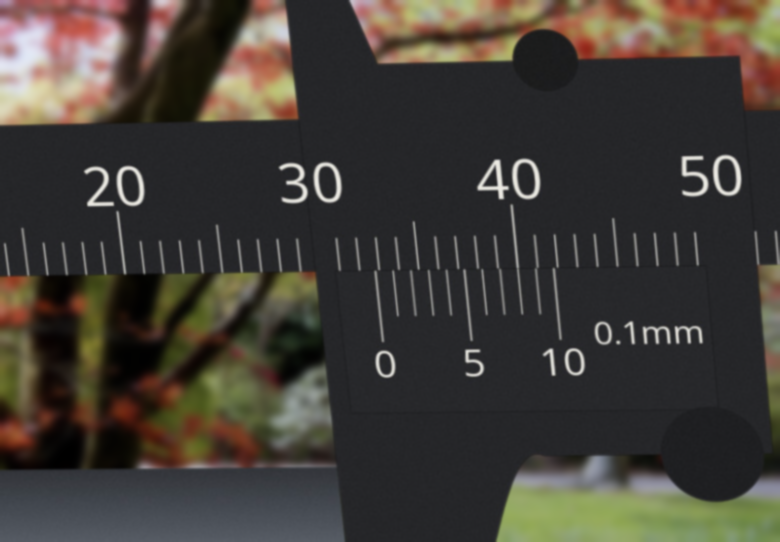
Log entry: 32.8 mm
